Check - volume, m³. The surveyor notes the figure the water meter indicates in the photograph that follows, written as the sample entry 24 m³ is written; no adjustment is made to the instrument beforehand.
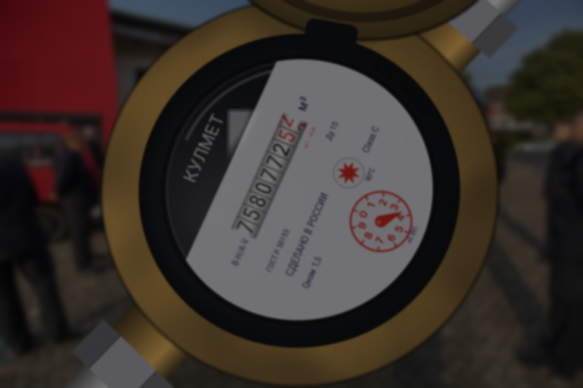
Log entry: 7580772.523 m³
